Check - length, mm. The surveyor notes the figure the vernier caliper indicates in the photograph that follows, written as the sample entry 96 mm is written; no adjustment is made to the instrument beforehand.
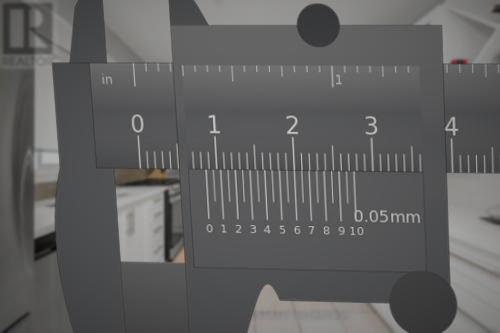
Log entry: 8.6 mm
